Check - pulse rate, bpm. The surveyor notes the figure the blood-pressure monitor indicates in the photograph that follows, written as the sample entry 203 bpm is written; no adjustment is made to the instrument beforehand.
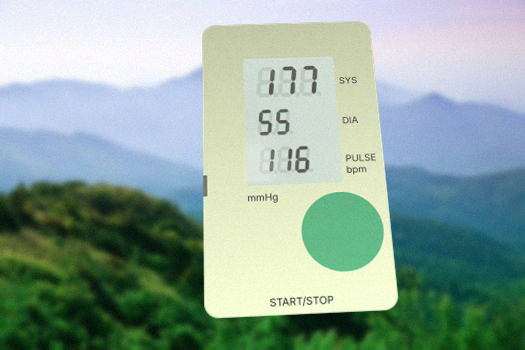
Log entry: 116 bpm
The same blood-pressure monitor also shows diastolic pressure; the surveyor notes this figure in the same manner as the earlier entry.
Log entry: 55 mmHg
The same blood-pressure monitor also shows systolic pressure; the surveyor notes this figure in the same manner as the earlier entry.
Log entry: 177 mmHg
